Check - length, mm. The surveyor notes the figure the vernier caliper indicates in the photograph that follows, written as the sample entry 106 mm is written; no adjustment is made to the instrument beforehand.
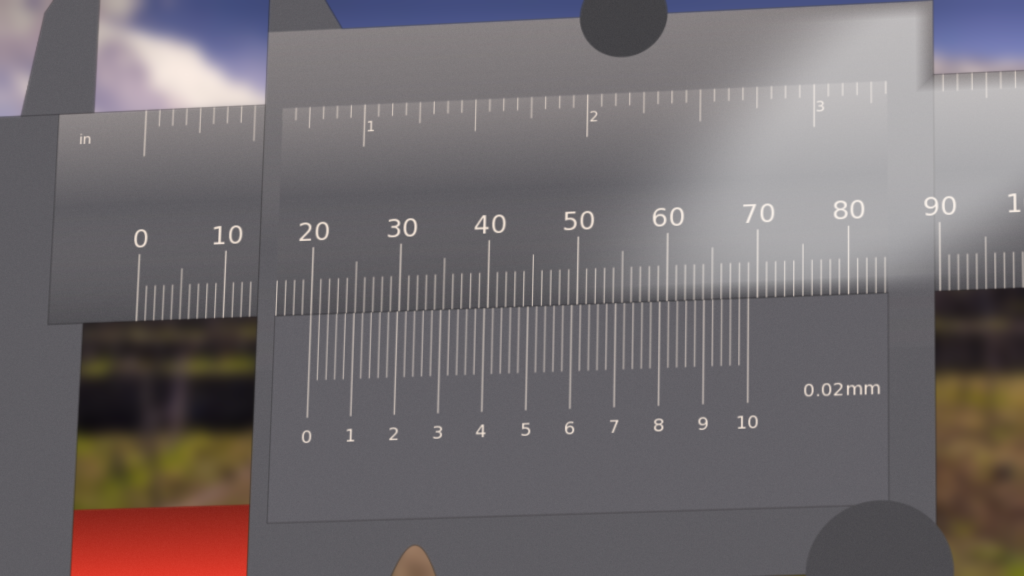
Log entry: 20.0 mm
